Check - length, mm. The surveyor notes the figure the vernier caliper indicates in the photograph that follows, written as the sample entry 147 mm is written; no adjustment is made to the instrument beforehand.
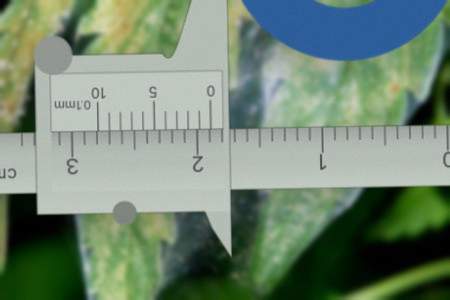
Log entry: 18.9 mm
